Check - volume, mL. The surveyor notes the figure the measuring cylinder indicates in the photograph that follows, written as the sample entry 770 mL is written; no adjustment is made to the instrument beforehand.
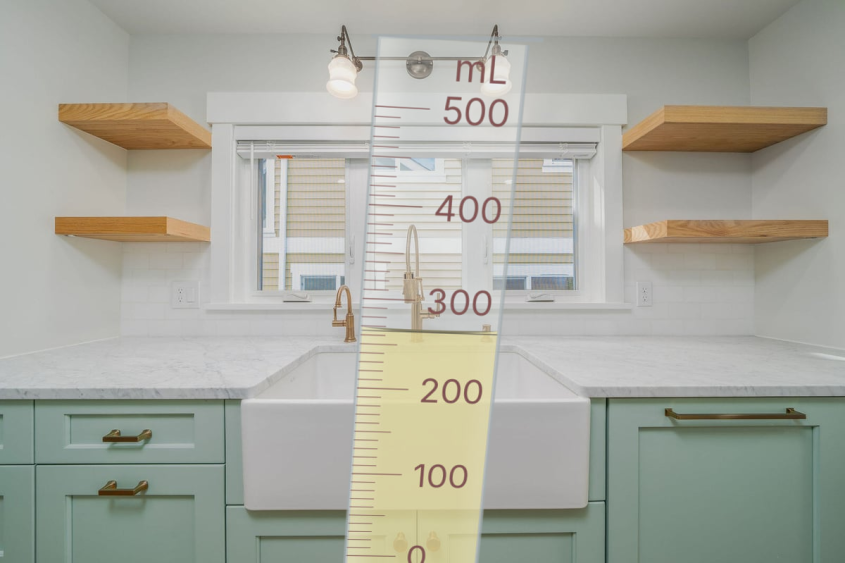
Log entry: 265 mL
